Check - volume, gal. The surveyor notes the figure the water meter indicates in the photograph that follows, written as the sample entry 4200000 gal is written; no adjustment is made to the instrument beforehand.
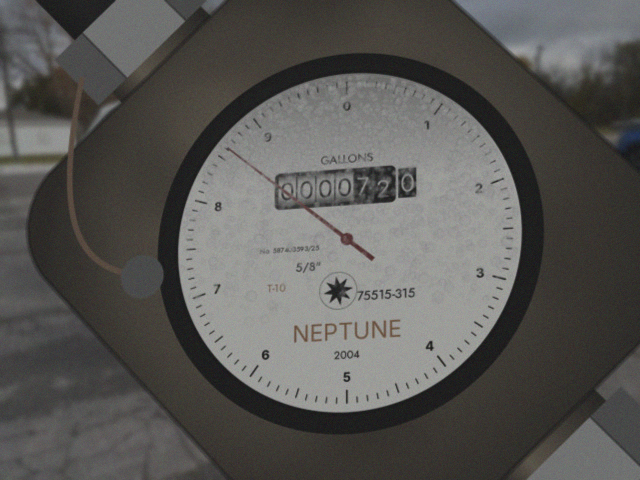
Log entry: 718.6 gal
